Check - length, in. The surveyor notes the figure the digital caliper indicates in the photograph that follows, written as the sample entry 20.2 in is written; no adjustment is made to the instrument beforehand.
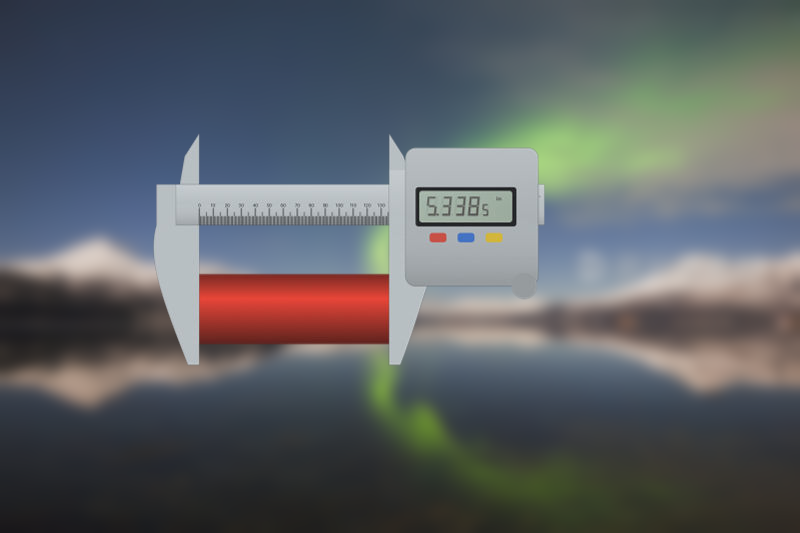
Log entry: 5.3385 in
